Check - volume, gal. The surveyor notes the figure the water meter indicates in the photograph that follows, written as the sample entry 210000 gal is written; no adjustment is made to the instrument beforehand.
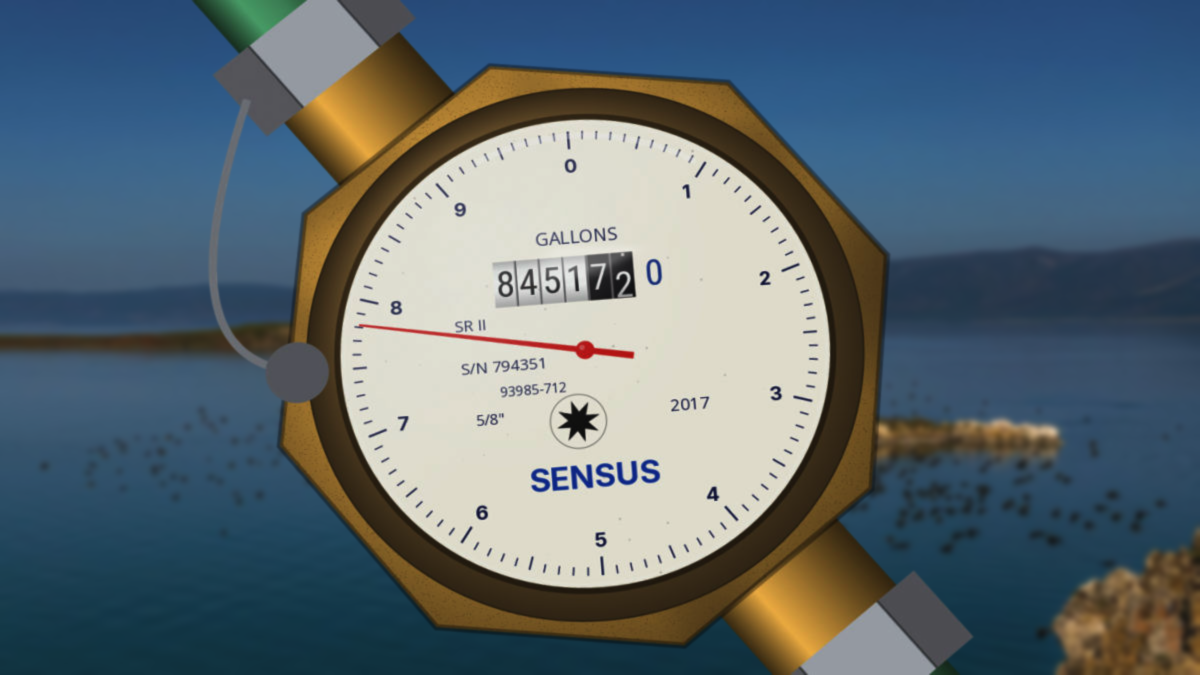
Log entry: 8451717.8 gal
